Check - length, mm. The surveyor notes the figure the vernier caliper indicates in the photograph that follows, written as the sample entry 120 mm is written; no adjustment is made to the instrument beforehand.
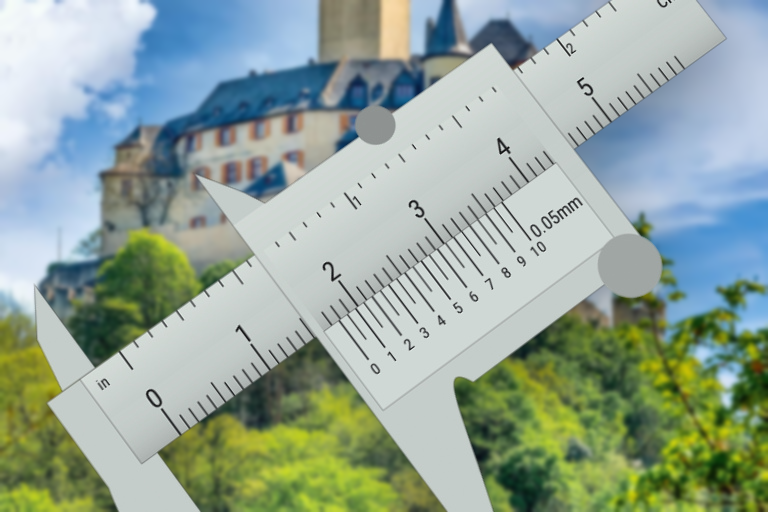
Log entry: 17.8 mm
